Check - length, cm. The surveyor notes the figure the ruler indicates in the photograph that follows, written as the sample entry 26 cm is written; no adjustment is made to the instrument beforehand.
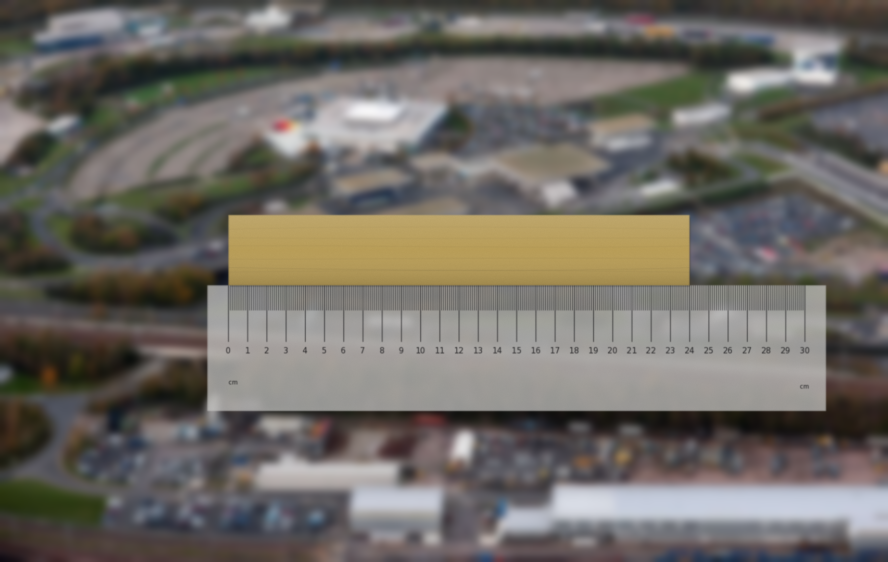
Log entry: 24 cm
